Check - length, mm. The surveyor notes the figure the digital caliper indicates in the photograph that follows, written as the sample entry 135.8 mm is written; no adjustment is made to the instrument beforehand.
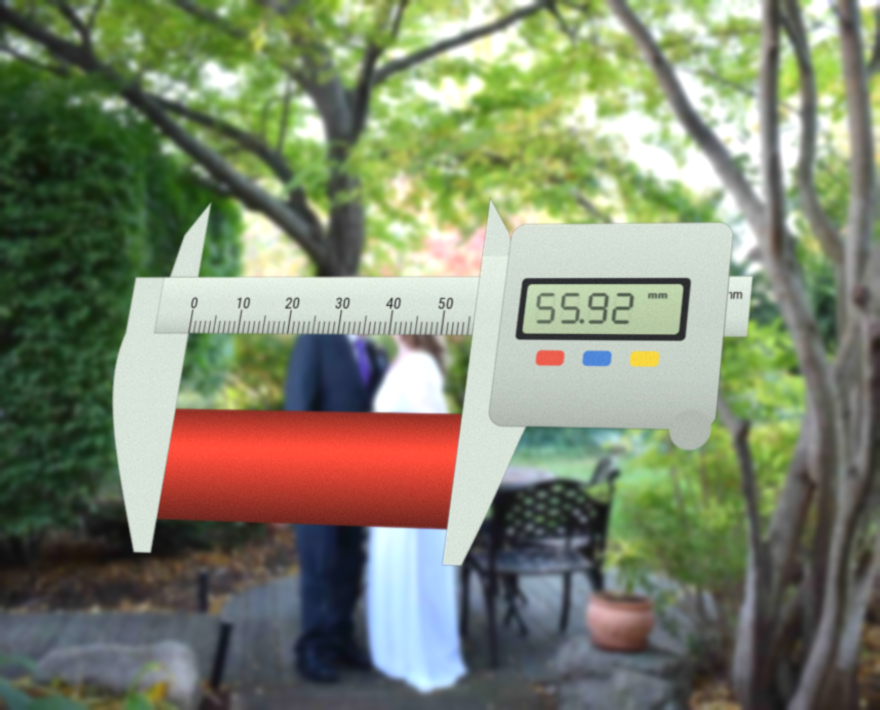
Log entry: 55.92 mm
